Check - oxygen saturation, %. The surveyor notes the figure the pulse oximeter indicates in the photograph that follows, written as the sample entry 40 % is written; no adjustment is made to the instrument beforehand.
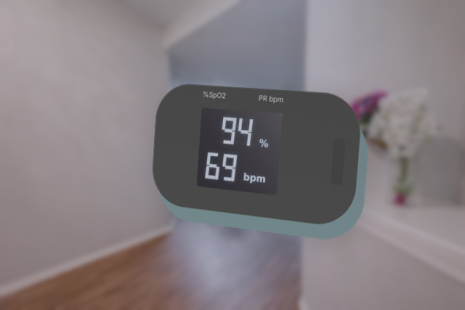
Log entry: 94 %
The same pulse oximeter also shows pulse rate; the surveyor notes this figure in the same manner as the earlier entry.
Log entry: 69 bpm
